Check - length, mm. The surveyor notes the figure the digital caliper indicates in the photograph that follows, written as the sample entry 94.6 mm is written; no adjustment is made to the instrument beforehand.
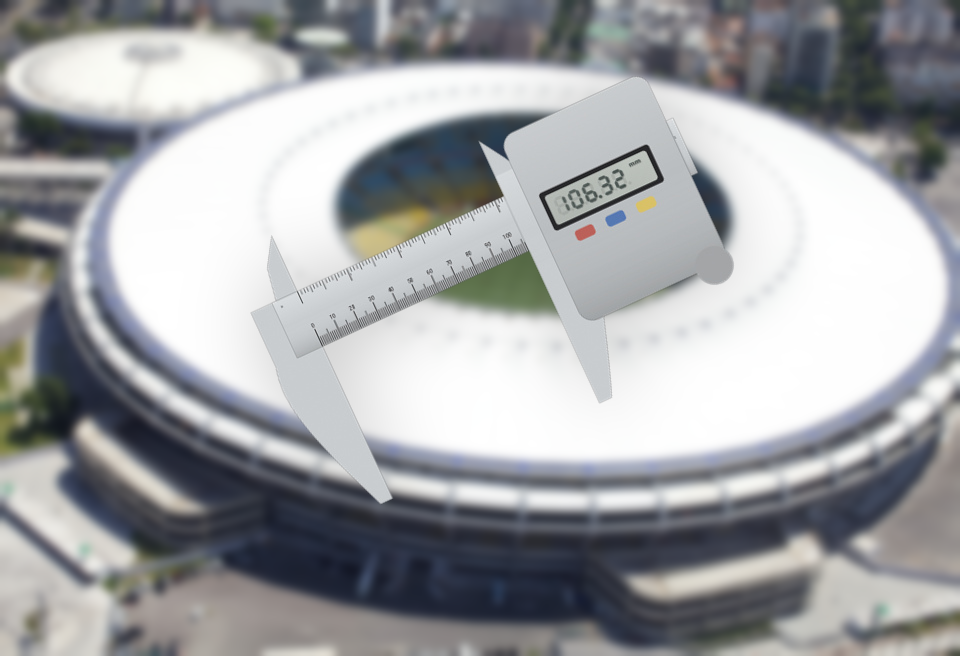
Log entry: 106.32 mm
